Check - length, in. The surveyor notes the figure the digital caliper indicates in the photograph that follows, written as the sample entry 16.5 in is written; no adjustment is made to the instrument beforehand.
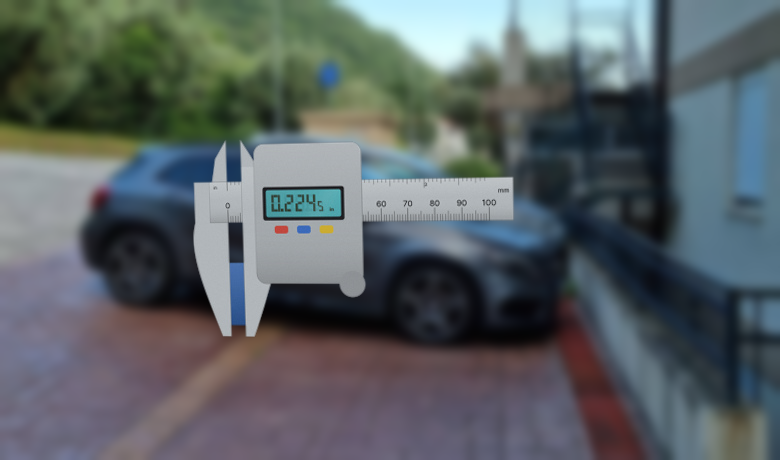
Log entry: 0.2245 in
